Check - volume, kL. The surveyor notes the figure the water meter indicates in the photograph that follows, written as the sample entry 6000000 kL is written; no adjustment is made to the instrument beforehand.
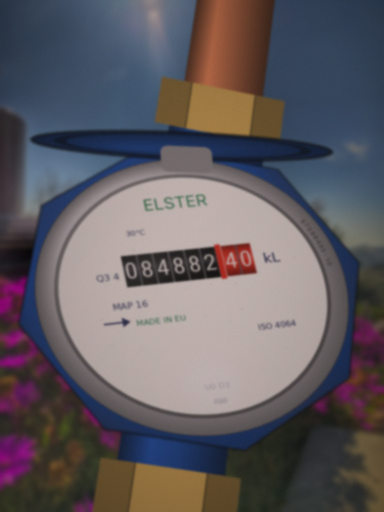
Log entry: 84882.40 kL
